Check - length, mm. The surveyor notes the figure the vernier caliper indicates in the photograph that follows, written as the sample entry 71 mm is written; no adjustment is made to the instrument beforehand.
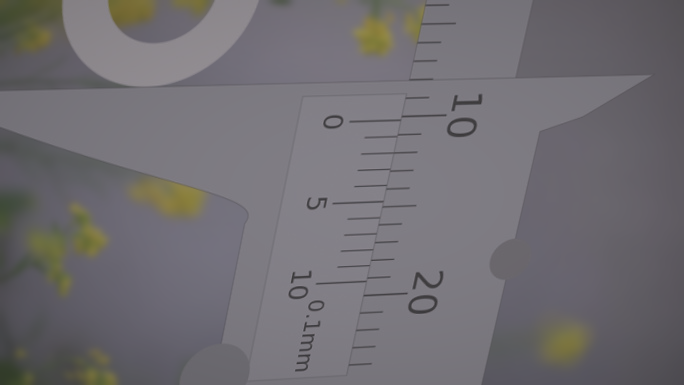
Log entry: 10.2 mm
